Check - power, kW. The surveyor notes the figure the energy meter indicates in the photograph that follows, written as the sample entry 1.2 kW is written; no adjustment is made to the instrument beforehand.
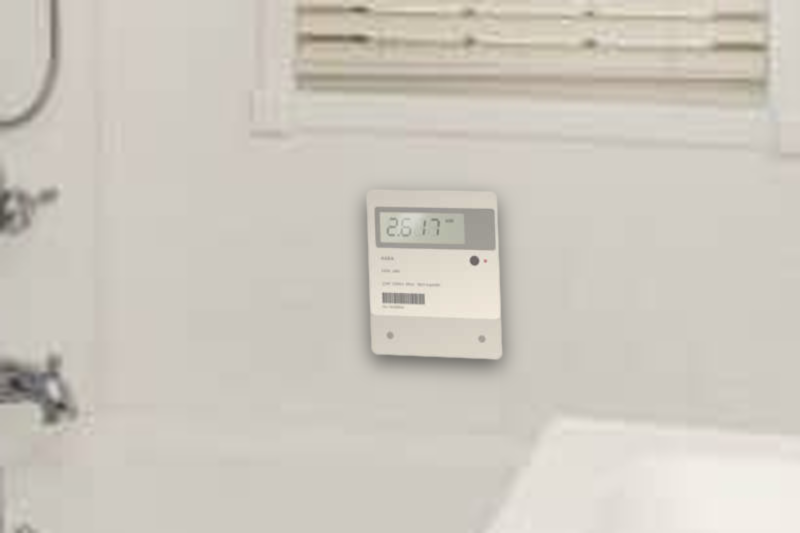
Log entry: 2.617 kW
